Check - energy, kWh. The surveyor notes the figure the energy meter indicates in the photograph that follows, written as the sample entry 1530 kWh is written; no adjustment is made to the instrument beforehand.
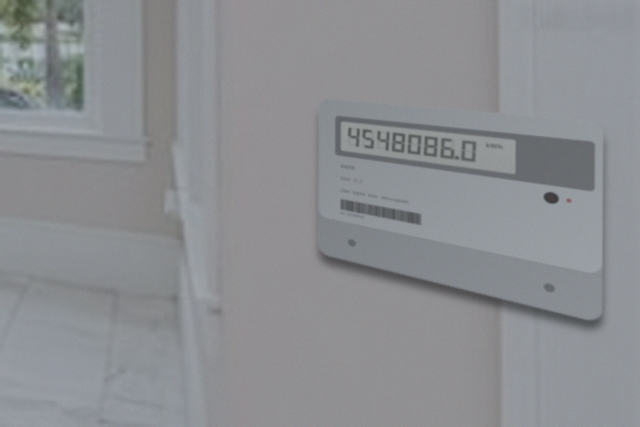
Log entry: 4548086.0 kWh
